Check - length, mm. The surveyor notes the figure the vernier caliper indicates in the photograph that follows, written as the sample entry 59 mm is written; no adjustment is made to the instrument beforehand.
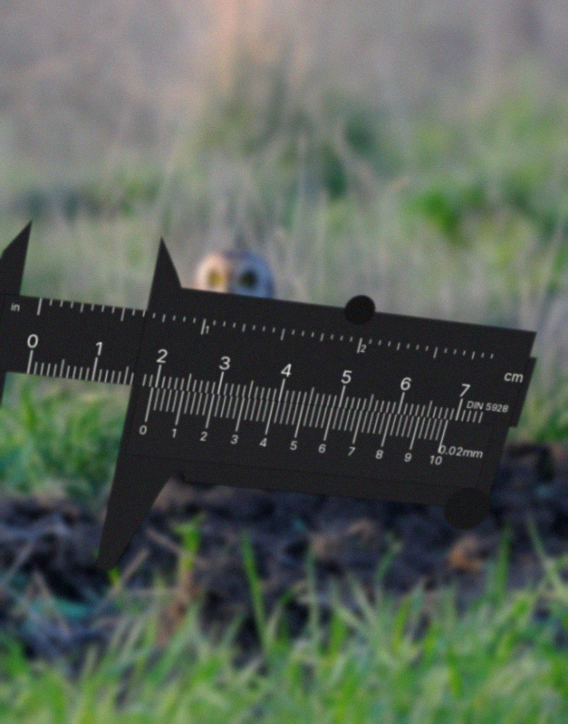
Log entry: 19.5 mm
